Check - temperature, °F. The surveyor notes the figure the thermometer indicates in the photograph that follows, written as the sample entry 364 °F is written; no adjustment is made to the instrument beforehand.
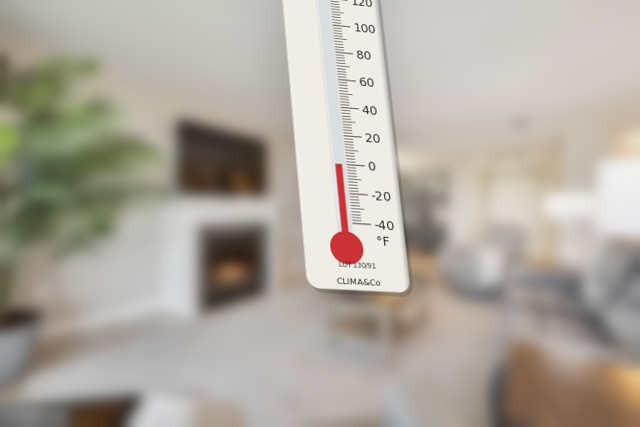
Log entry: 0 °F
